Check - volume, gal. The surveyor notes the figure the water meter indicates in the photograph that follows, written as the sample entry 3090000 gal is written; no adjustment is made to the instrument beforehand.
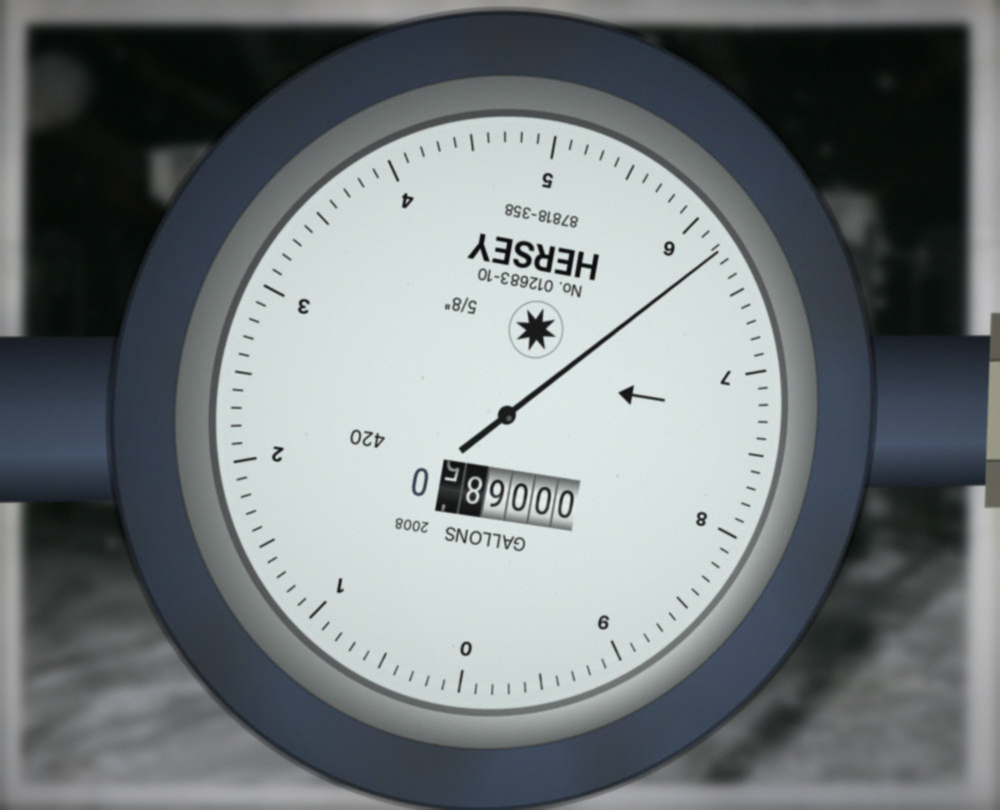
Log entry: 6846.2 gal
